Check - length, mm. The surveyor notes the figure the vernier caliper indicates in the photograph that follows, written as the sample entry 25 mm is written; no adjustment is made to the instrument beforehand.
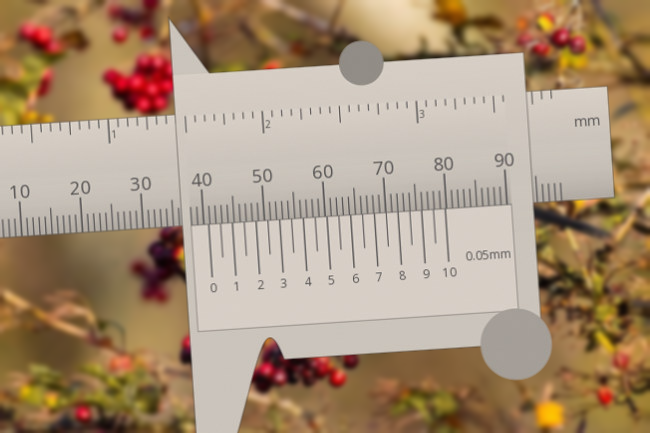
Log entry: 40.8 mm
